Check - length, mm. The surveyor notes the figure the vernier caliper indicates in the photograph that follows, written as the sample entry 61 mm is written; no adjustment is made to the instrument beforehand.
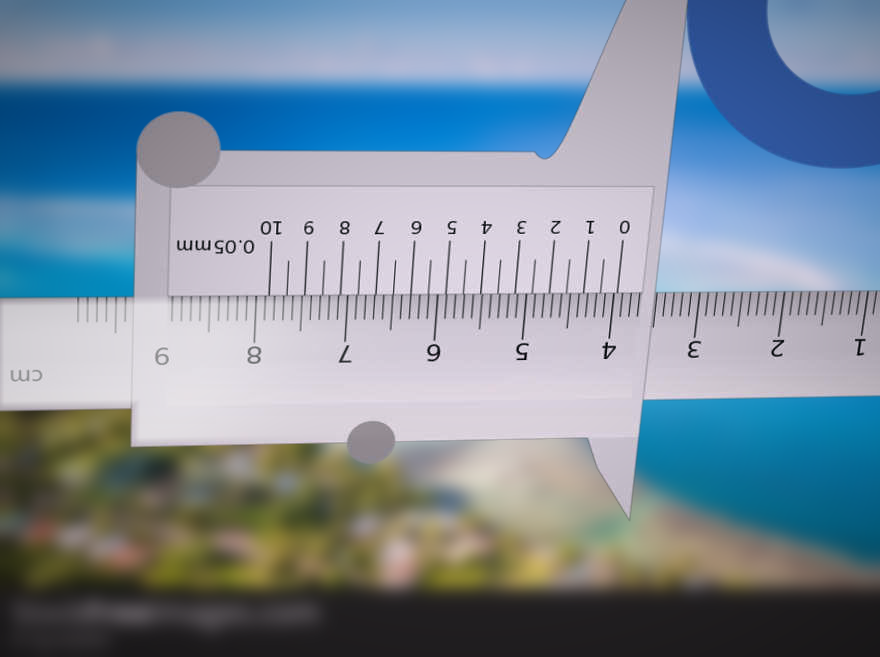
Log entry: 39.6 mm
